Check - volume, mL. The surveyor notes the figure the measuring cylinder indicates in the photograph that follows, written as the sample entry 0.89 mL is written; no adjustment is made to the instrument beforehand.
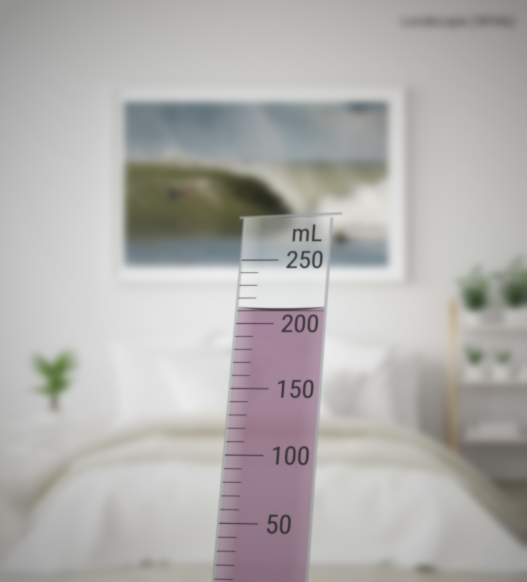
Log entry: 210 mL
